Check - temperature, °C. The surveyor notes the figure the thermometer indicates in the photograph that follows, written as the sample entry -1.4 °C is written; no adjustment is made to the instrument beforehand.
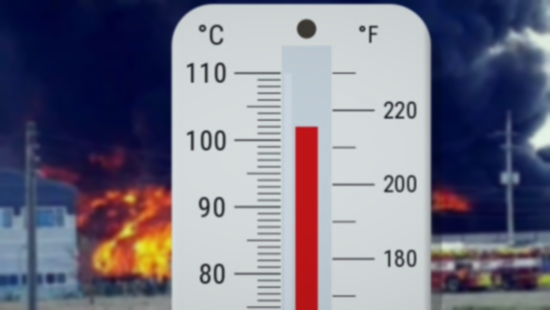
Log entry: 102 °C
